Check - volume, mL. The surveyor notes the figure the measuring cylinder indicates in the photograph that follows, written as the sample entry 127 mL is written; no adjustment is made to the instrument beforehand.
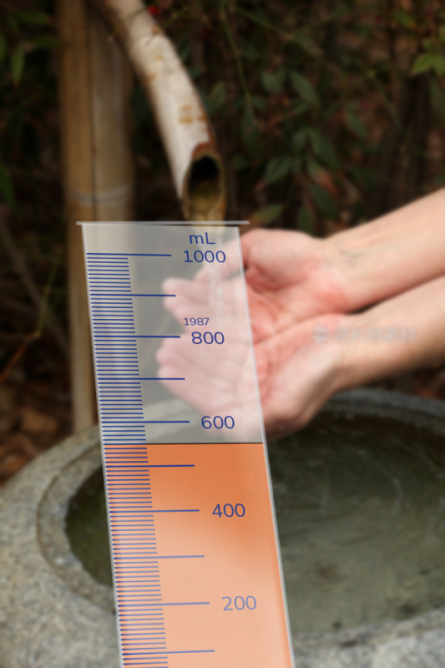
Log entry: 550 mL
